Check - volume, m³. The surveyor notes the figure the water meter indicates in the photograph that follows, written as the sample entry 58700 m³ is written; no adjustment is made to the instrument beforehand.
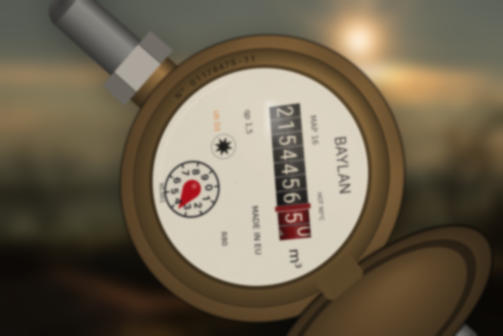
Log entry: 2154456.503 m³
